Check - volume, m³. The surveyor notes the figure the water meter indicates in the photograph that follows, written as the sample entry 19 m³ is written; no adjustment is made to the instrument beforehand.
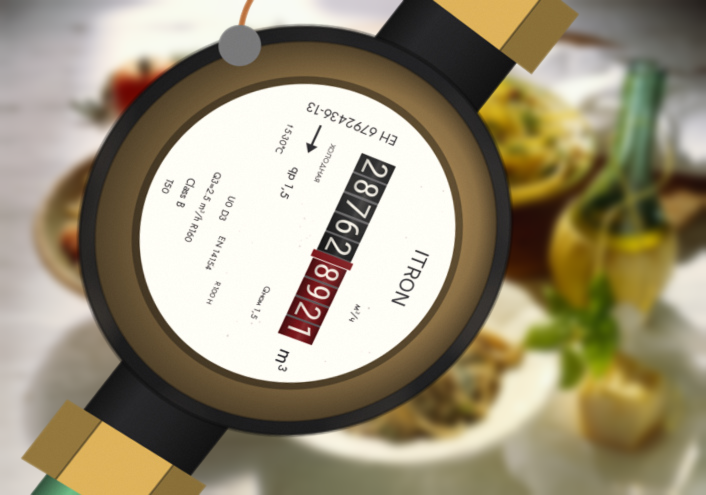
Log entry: 28762.8921 m³
